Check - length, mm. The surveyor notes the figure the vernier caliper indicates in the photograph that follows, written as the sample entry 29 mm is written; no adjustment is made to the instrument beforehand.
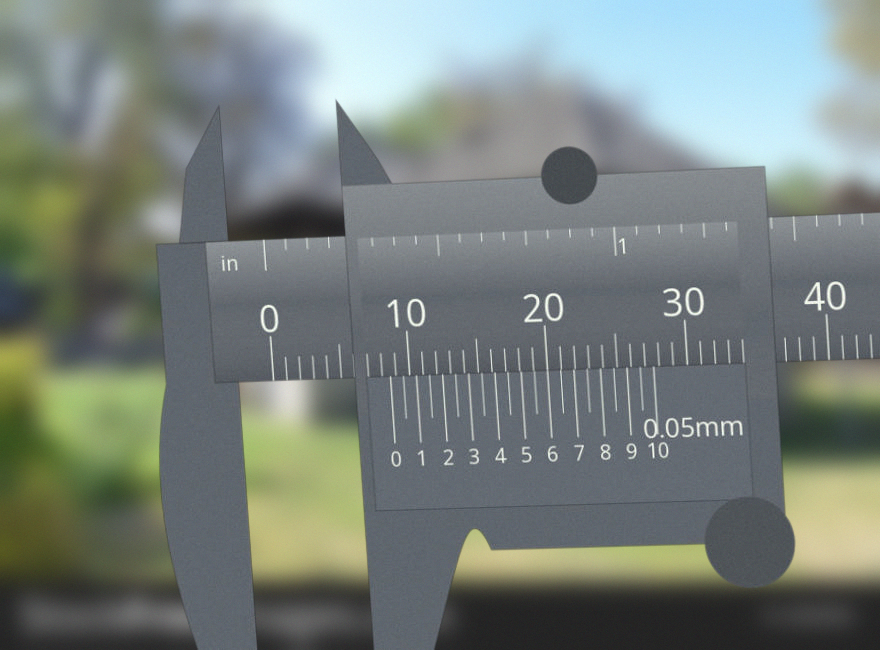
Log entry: 8.6 mm
